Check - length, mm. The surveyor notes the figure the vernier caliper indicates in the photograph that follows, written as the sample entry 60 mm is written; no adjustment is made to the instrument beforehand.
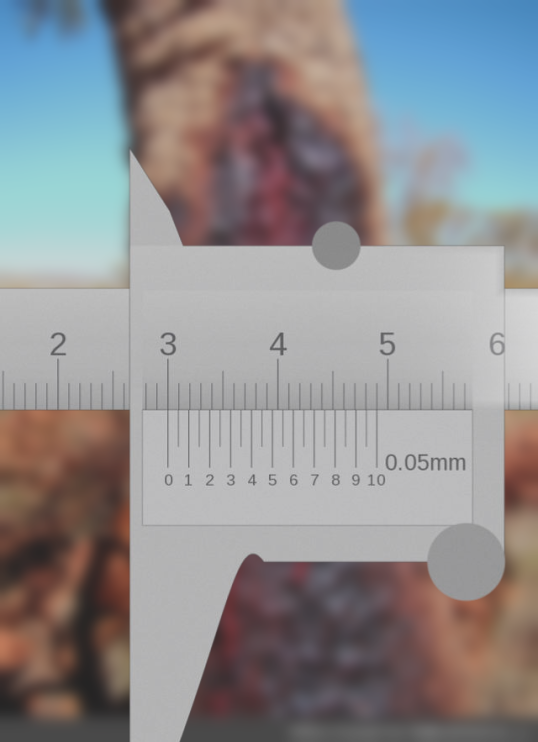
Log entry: 30.0 mm
